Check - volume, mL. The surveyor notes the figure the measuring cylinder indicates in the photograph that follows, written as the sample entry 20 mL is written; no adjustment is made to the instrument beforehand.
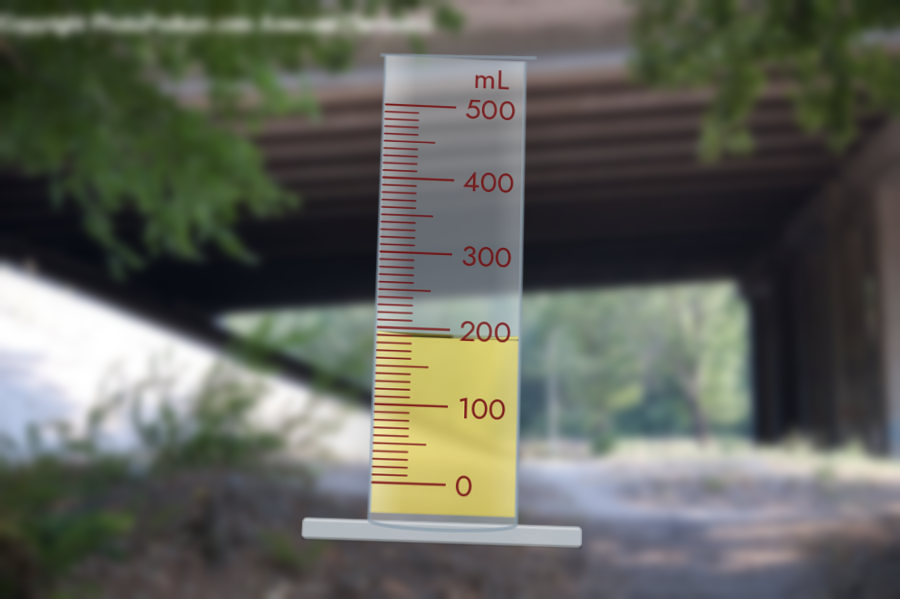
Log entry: 190 mL
